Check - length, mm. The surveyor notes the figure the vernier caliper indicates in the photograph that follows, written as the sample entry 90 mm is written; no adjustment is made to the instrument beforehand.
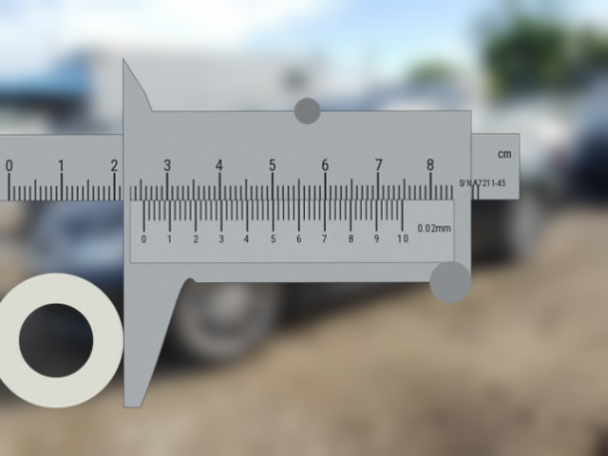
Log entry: 25.6 mm
